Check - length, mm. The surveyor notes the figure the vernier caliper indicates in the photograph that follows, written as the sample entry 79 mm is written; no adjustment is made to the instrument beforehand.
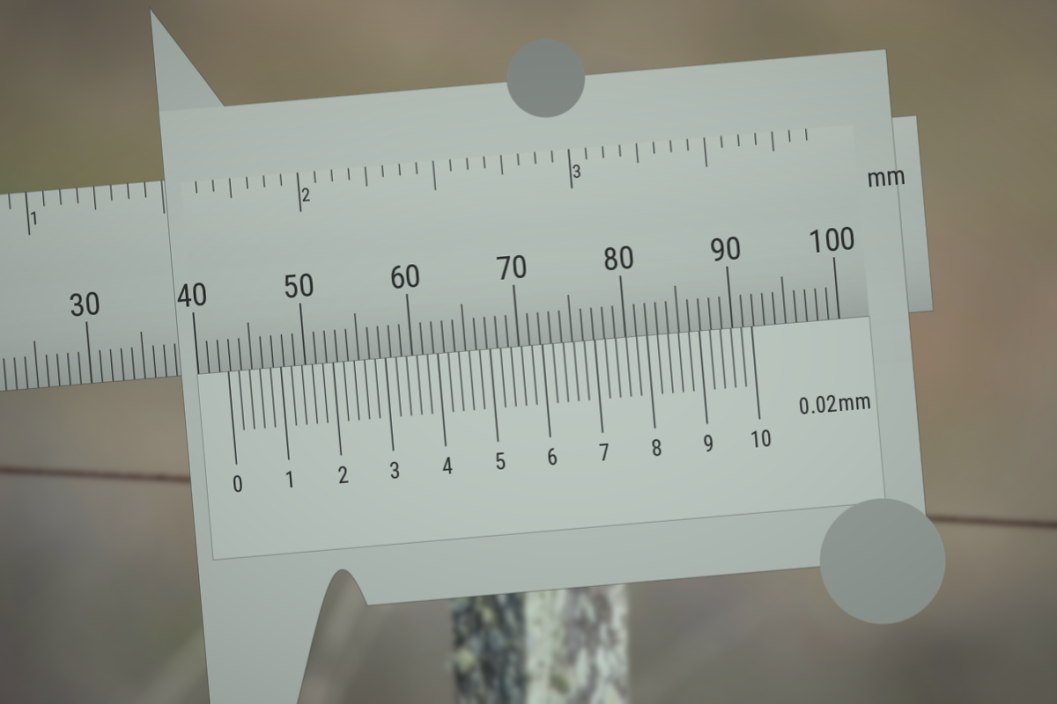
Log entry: 42.8 mm
